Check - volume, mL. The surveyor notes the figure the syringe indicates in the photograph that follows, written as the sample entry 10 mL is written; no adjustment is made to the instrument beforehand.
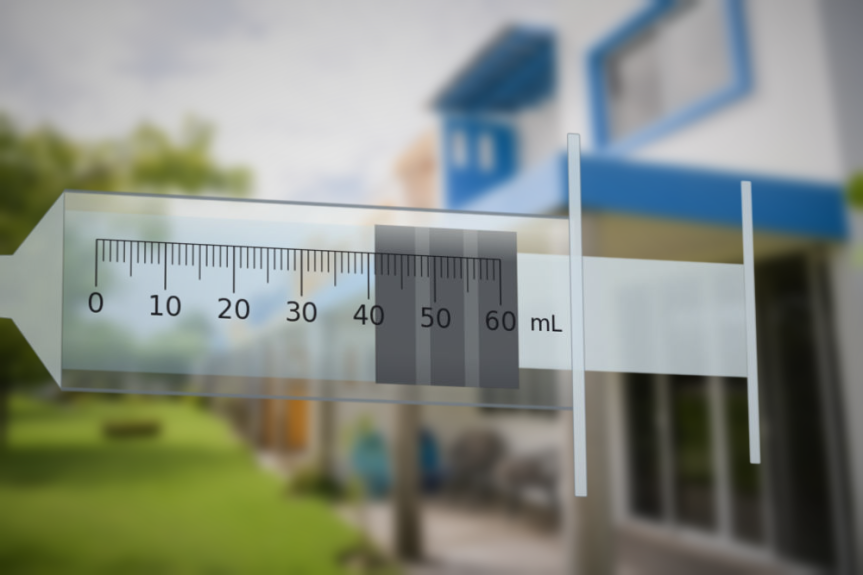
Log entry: 41 mL
